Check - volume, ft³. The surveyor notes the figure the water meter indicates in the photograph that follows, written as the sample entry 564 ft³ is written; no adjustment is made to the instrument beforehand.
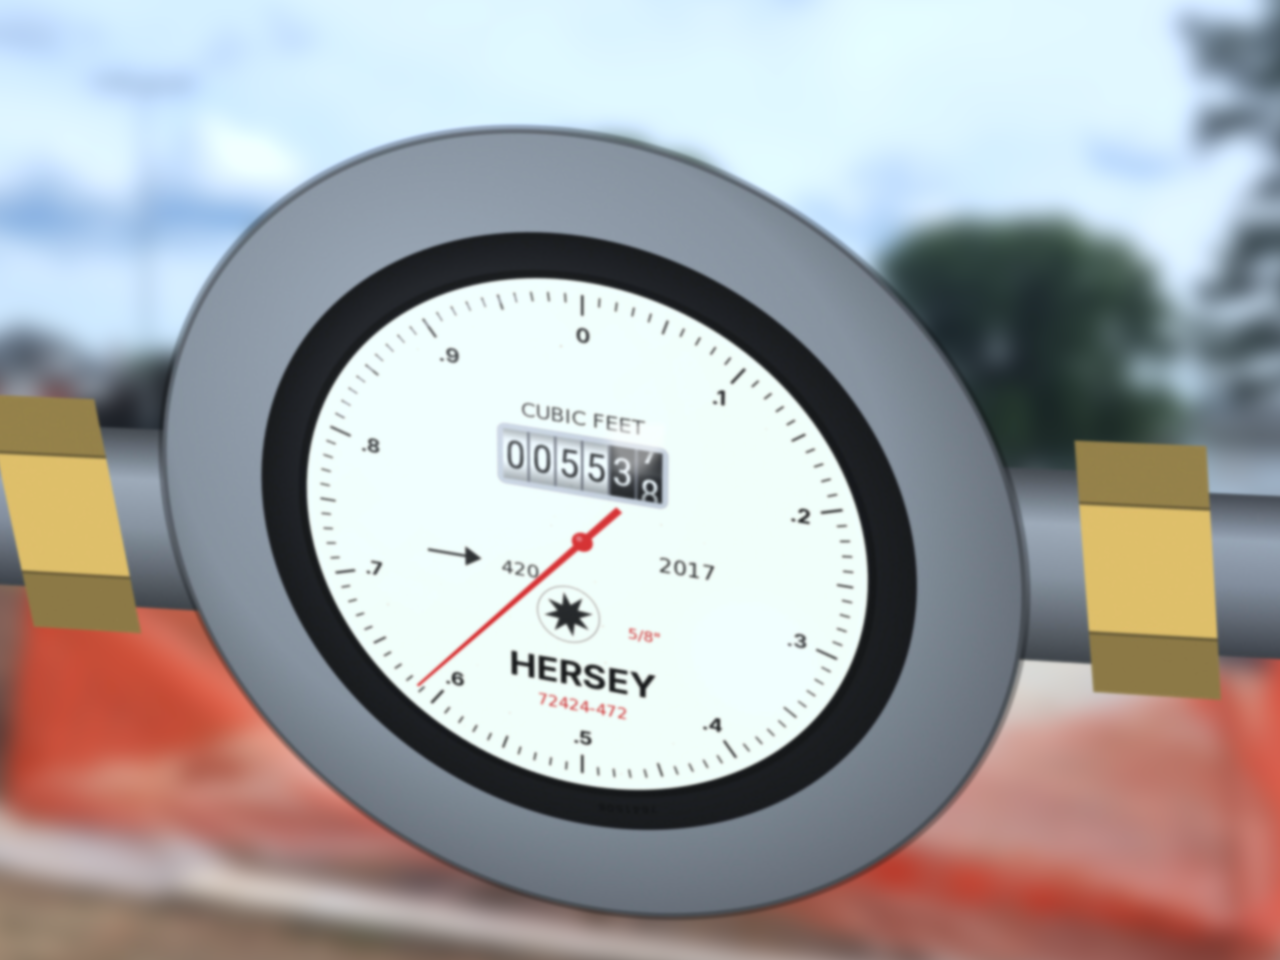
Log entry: 5537.61 ft³
